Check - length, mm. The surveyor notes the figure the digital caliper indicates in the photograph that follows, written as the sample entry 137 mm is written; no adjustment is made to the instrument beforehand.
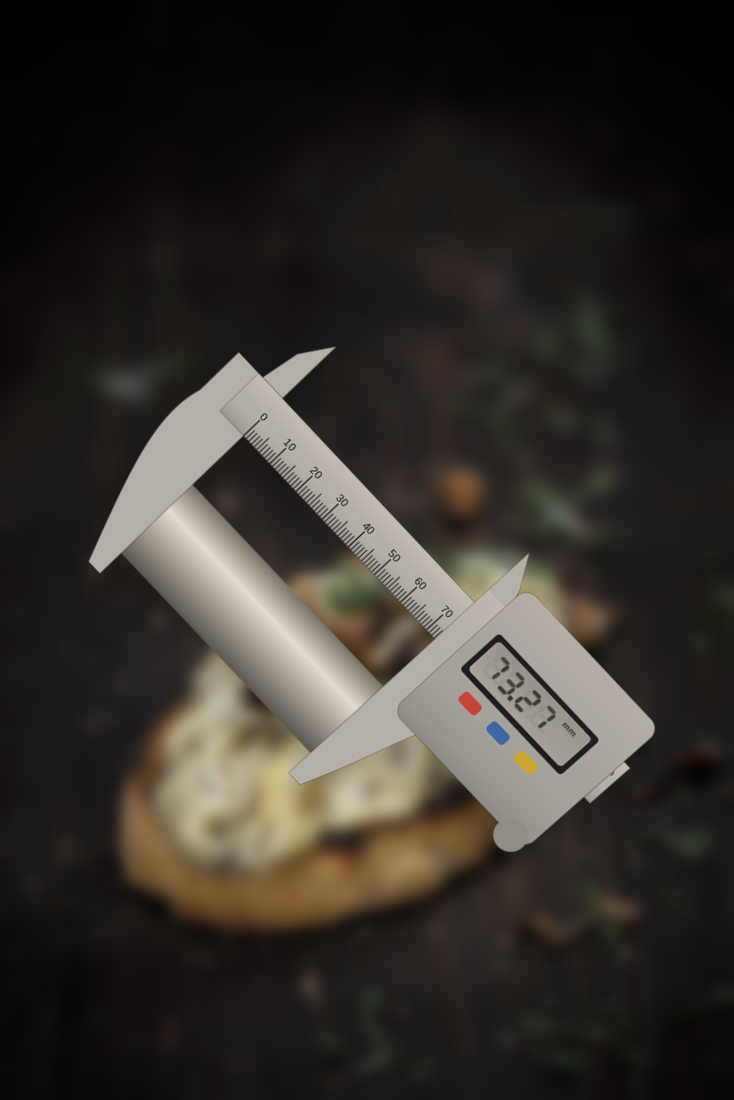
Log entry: 73.27 mm
